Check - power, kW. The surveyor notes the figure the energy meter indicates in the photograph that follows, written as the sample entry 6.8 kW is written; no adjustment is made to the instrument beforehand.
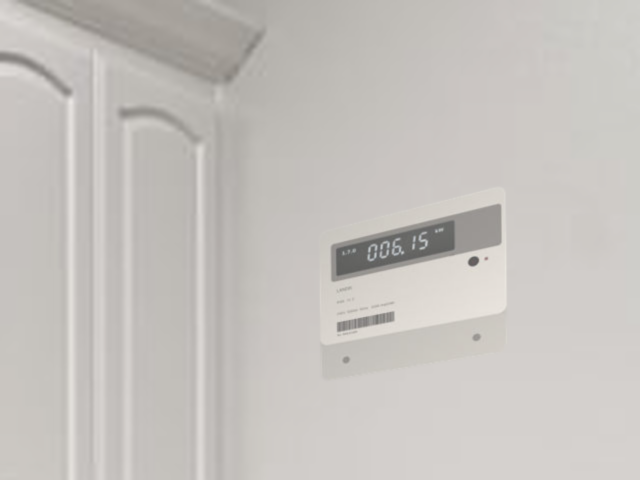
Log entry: 6.15 kW
